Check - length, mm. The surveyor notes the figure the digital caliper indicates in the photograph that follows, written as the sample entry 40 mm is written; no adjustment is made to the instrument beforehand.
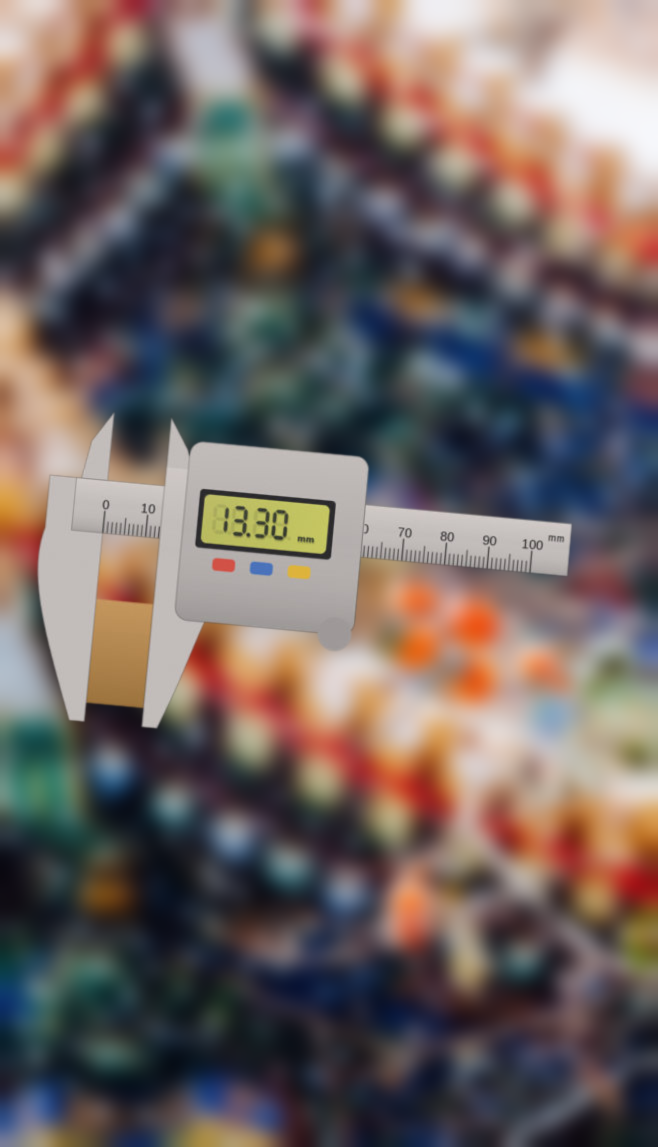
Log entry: 13.30 mm
